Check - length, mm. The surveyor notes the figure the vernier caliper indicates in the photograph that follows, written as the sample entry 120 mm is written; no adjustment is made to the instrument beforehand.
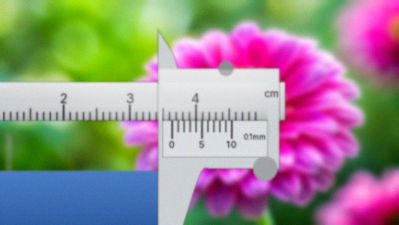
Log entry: 36.4 mm
